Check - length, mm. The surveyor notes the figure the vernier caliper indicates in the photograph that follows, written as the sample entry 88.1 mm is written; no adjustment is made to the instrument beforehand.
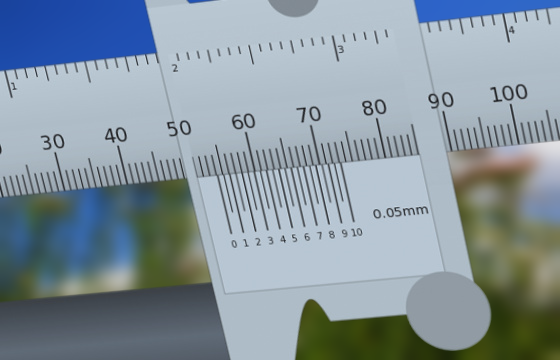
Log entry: 54.2 mm
